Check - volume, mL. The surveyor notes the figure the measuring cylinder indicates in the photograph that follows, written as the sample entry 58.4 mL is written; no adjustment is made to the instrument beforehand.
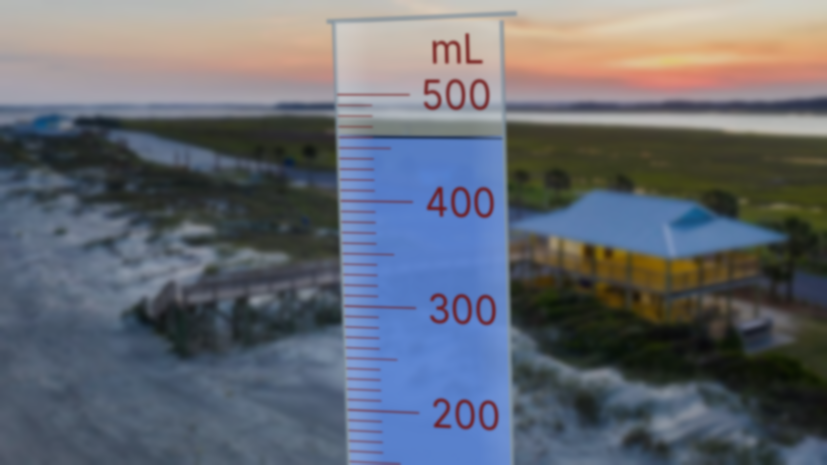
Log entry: 460 mL
